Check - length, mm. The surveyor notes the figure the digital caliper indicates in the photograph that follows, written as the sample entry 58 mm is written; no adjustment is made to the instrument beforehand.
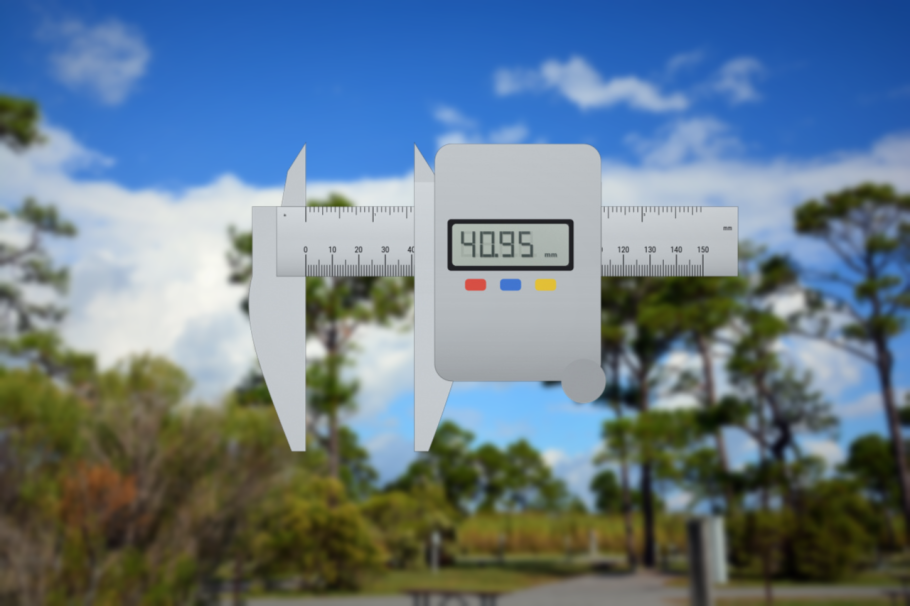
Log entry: 40.95 mm
